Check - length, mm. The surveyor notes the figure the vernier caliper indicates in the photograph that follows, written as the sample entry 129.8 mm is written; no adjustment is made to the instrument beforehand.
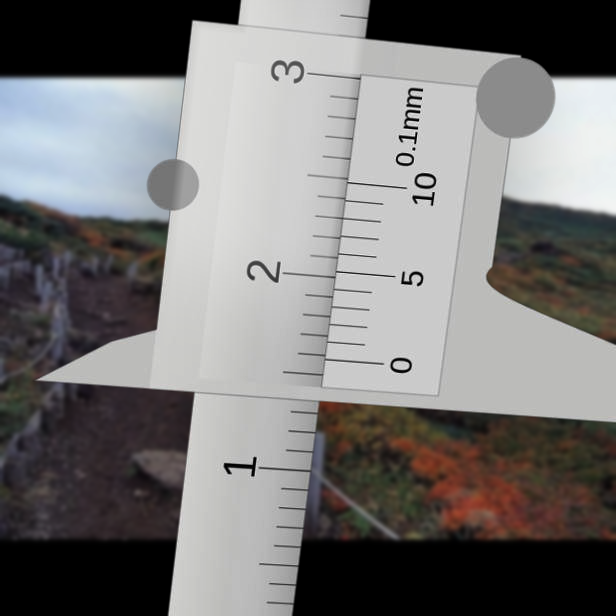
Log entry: 15.8 mm
